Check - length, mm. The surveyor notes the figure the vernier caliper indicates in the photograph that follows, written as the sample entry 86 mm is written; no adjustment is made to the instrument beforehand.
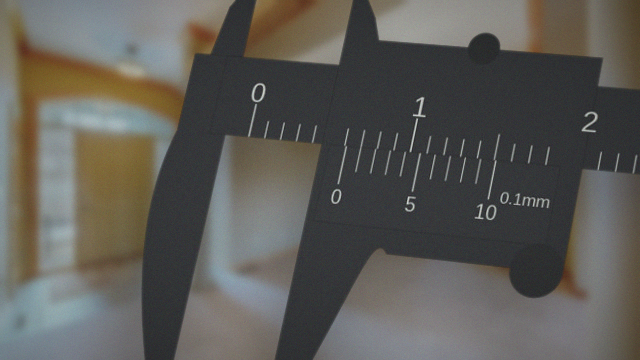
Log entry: 6.1 mm
